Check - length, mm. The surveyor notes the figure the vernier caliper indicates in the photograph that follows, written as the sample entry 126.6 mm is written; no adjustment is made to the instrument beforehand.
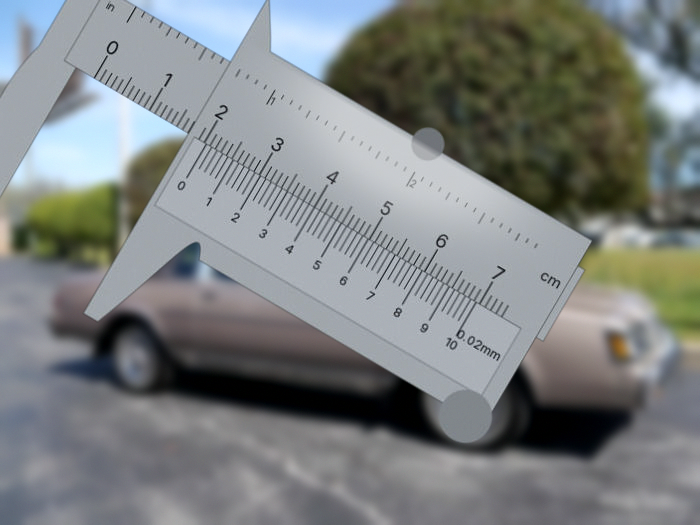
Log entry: 20.4 mm
